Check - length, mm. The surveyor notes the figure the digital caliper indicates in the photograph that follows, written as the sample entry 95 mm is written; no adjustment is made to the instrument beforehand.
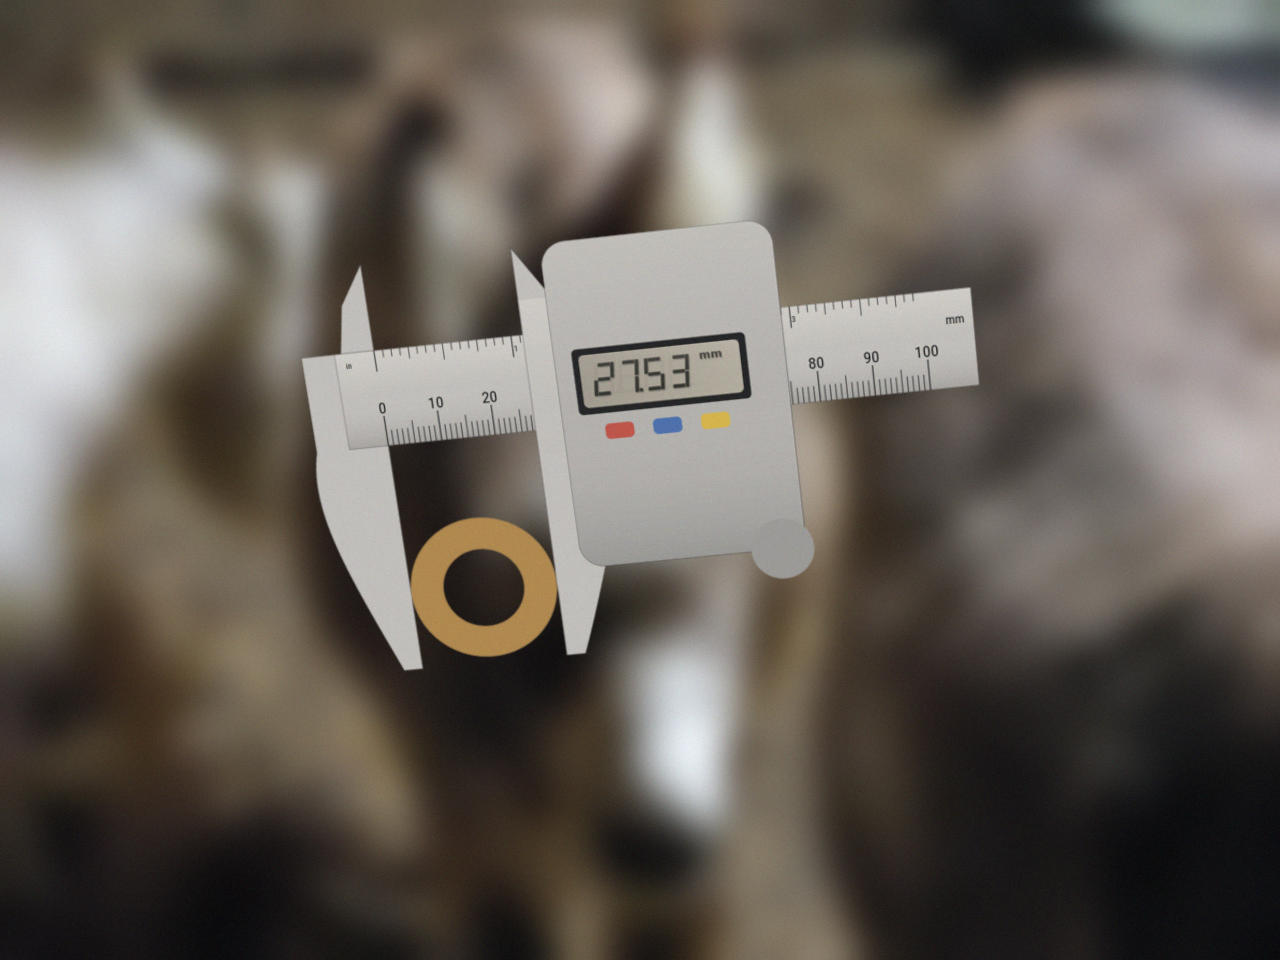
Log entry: 27.53 mm
